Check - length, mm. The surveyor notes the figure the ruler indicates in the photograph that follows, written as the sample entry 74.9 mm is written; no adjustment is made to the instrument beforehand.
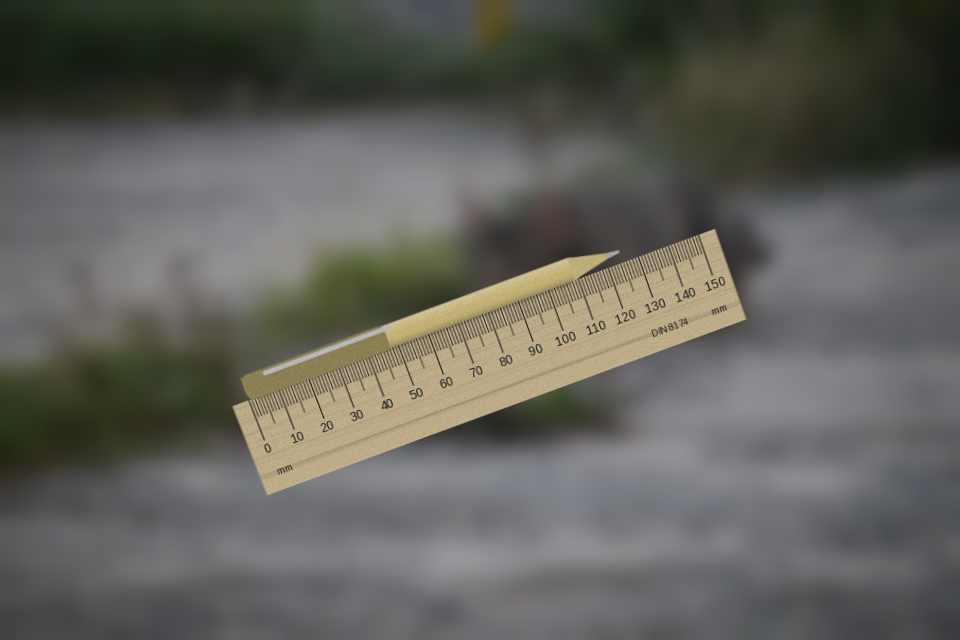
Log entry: 125 mm
